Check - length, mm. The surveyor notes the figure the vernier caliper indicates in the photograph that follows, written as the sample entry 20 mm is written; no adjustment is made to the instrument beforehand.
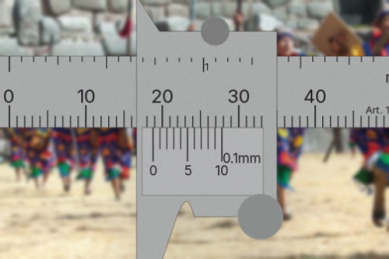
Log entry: 18.8 mm
